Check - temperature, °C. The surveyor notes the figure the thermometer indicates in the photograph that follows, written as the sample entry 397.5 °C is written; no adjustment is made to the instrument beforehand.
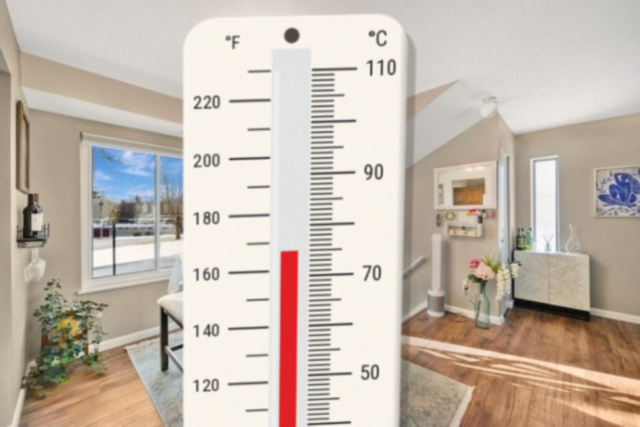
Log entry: 75 °C
